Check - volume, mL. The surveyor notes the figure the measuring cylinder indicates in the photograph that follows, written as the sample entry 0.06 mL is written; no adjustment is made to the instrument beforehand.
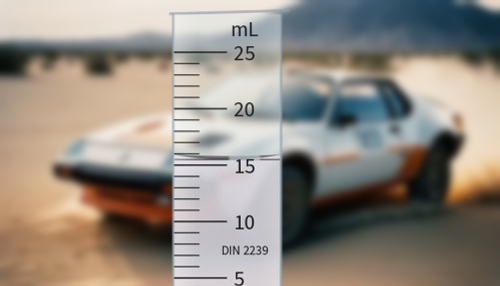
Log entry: 15.5 mL
